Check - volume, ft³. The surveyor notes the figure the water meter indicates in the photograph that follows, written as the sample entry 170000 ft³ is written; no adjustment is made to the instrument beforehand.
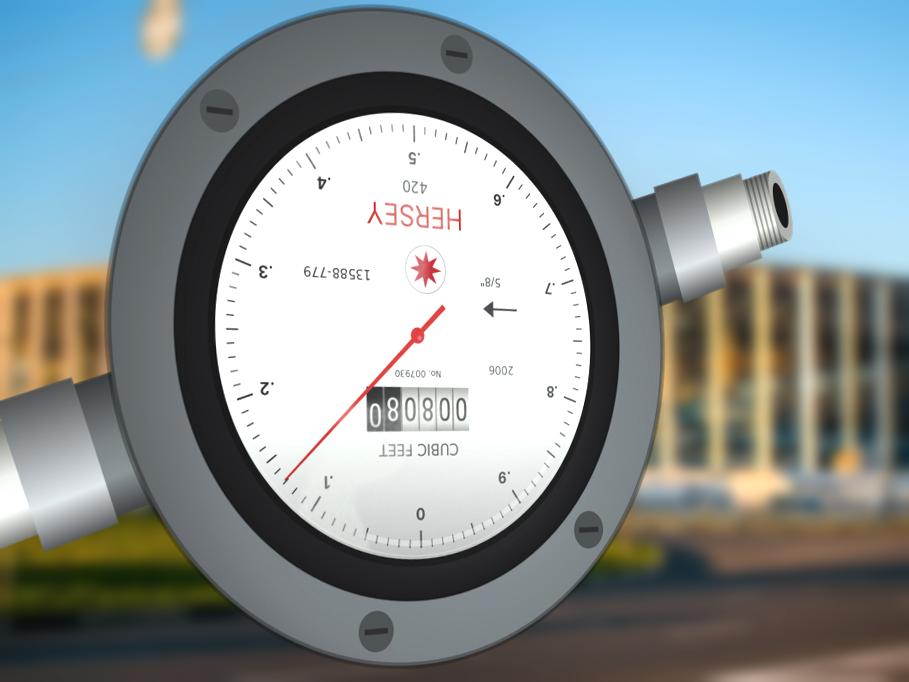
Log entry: 8080.13 ft³
